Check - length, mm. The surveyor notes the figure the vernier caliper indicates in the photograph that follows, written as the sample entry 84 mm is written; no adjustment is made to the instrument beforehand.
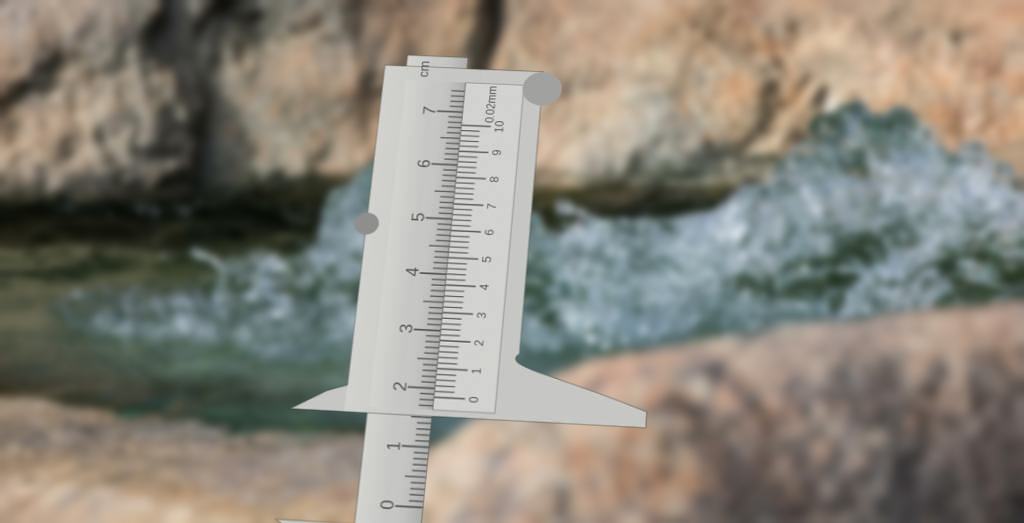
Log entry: 18.5 mm
